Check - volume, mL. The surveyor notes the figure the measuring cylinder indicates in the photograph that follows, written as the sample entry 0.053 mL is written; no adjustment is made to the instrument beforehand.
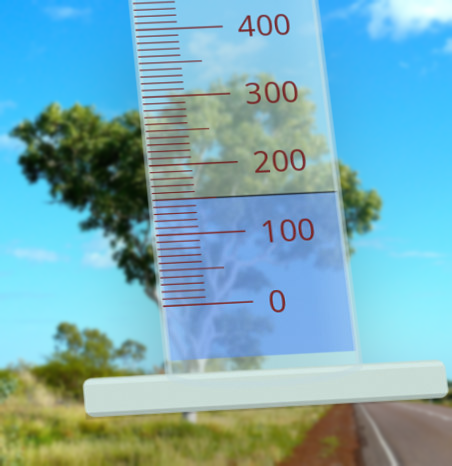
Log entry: 150 mL
